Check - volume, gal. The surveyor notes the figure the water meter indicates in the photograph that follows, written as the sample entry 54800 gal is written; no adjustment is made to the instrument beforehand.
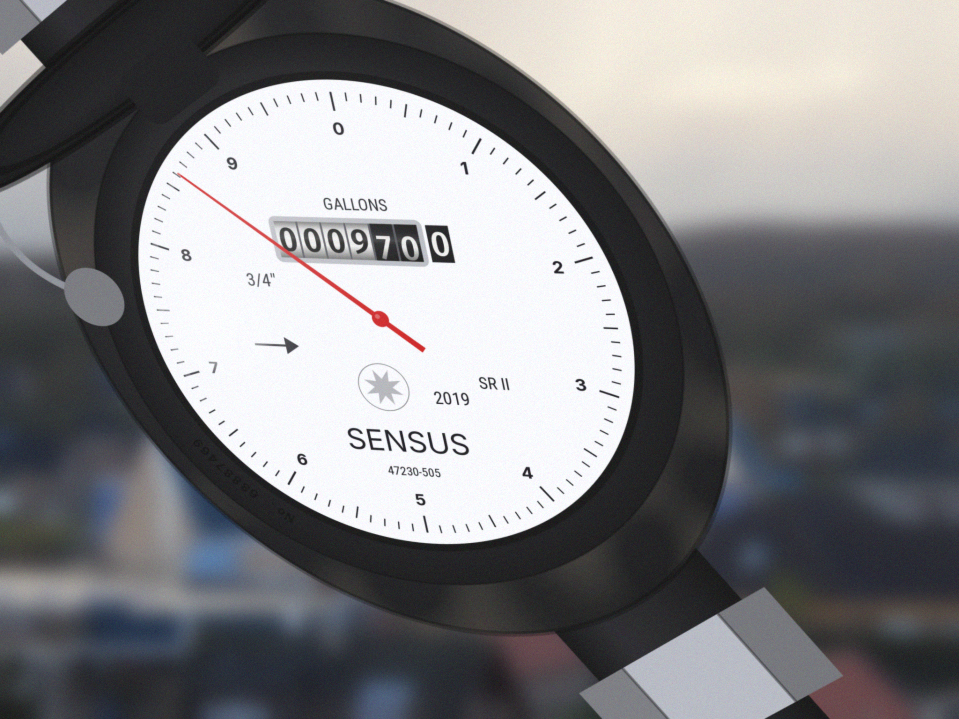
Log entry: 9698.6 gal
